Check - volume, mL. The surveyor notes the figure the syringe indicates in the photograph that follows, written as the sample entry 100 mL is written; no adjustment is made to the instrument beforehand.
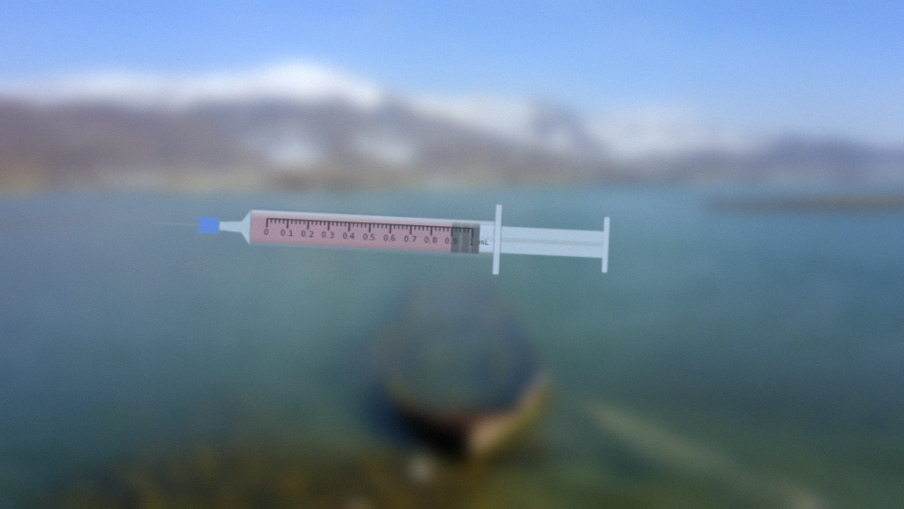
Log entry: 0.9 mL
